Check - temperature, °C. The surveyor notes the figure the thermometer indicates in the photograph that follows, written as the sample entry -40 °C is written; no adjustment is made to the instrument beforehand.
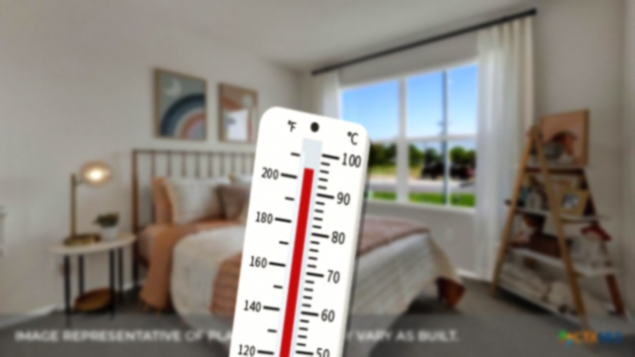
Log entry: 96 °C
